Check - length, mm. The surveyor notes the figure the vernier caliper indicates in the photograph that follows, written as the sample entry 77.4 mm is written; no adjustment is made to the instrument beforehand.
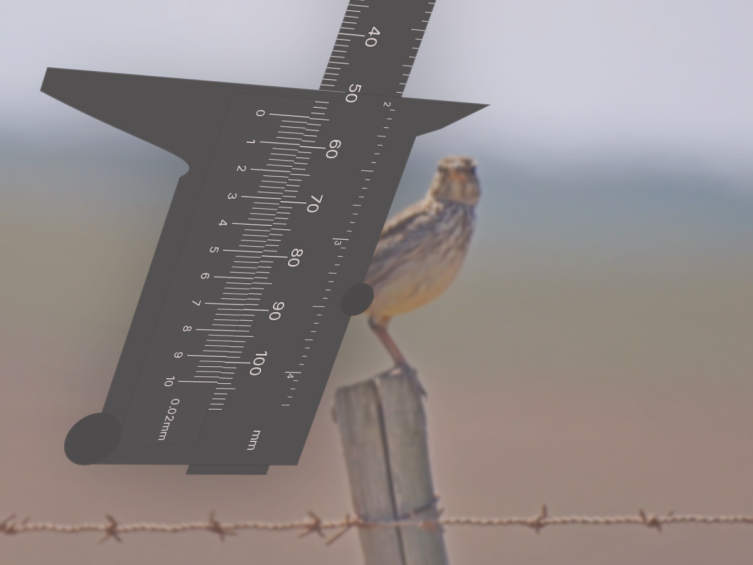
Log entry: 54.8 mm
